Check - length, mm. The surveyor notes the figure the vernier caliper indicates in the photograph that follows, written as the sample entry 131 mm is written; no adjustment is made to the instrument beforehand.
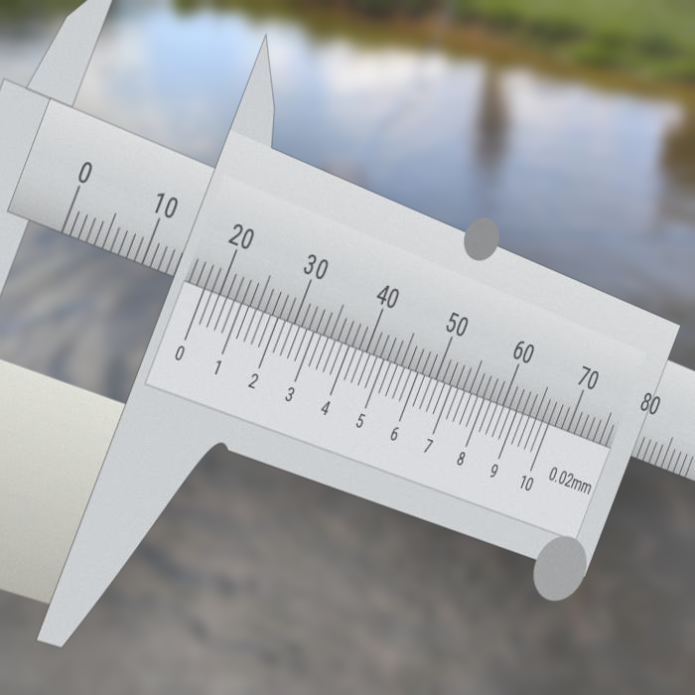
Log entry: 18.0 mm
